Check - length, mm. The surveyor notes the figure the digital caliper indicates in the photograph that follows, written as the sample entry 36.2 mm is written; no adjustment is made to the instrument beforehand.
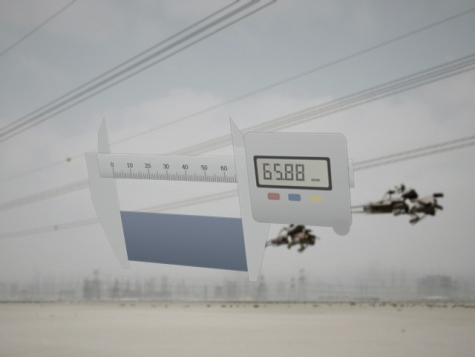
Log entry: 65.88 mm
